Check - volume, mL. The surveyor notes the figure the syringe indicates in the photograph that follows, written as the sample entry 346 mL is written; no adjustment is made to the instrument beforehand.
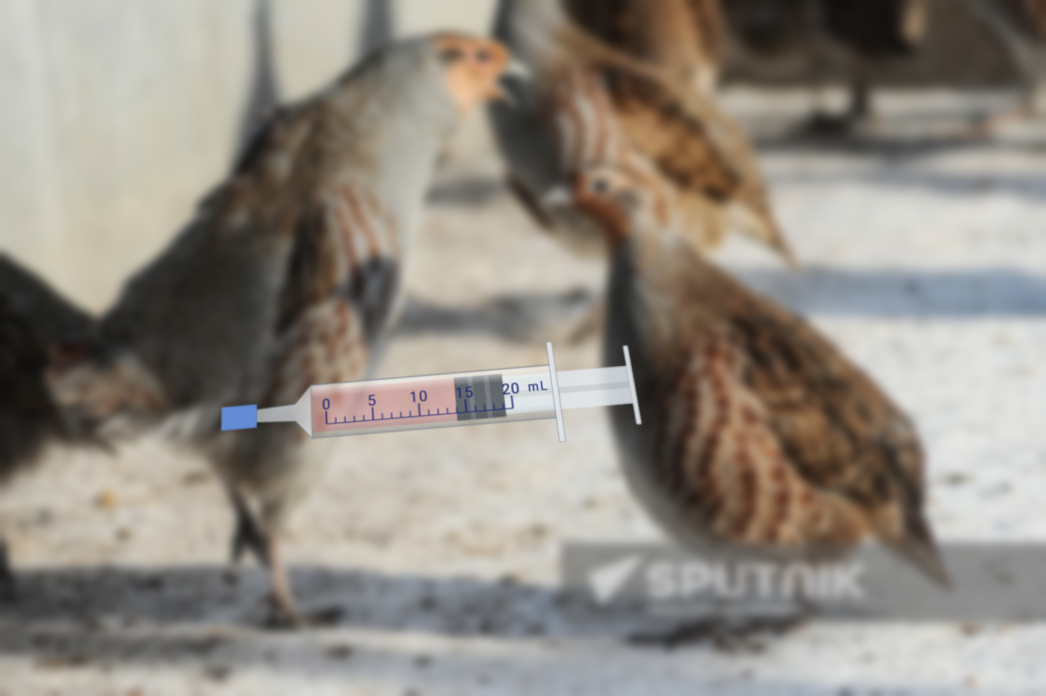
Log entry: 14 mL
